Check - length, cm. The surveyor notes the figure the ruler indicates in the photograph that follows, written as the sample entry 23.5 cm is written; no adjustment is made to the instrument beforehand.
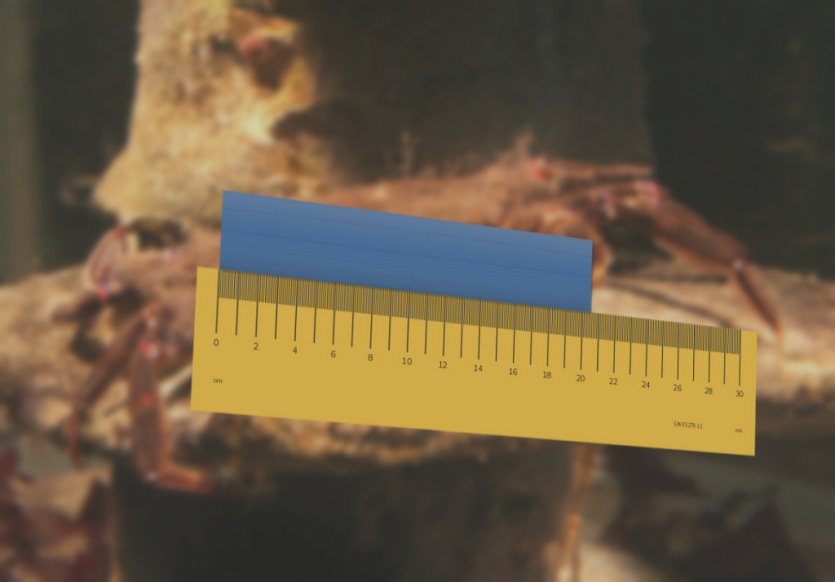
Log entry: 20.5 cm
